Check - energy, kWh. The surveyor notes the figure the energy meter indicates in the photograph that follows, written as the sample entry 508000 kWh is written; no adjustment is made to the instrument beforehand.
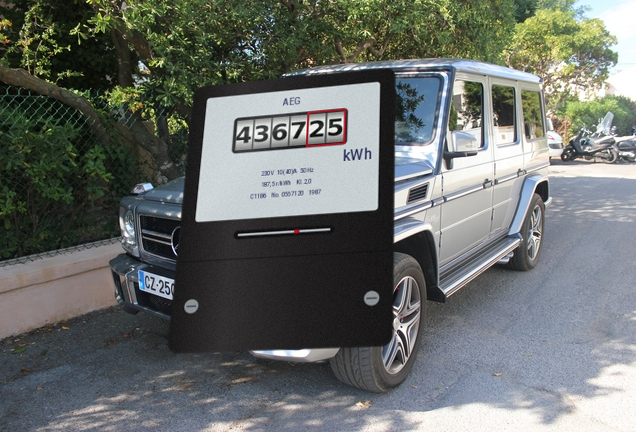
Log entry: 4367.25 kWh
